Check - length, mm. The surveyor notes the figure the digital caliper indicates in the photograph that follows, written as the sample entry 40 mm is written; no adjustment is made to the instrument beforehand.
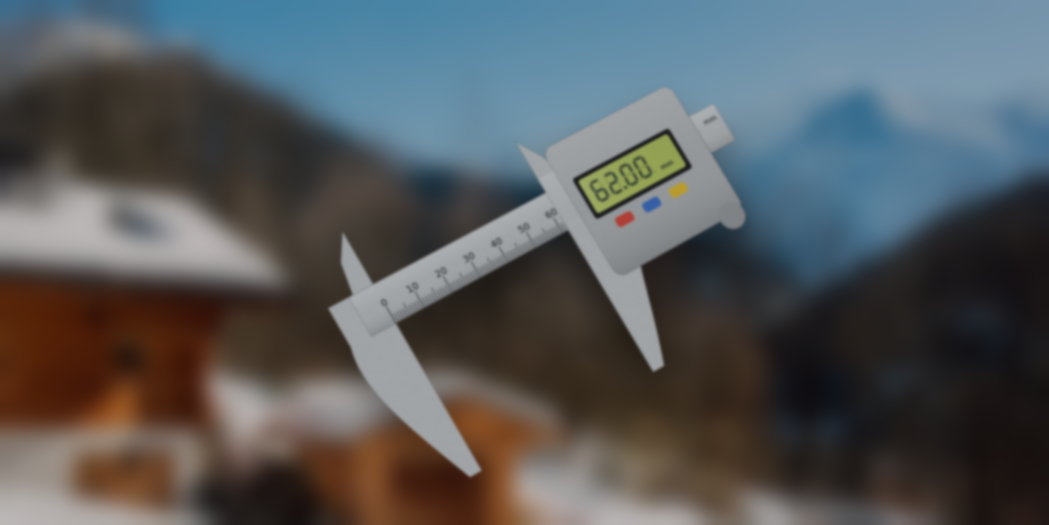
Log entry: 62.00 mm
